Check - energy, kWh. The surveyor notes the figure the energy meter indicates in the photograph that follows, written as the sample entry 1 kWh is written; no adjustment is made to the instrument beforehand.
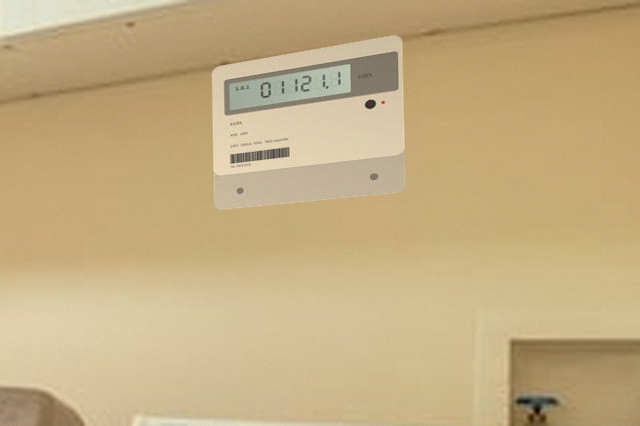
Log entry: 1121.1 kWh
